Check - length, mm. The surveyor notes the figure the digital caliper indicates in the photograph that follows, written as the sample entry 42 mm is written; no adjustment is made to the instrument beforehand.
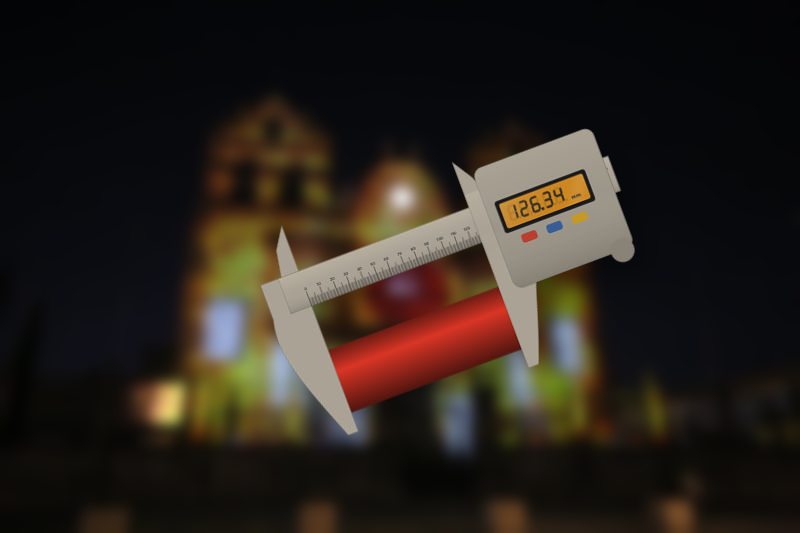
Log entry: 126.34 mm
